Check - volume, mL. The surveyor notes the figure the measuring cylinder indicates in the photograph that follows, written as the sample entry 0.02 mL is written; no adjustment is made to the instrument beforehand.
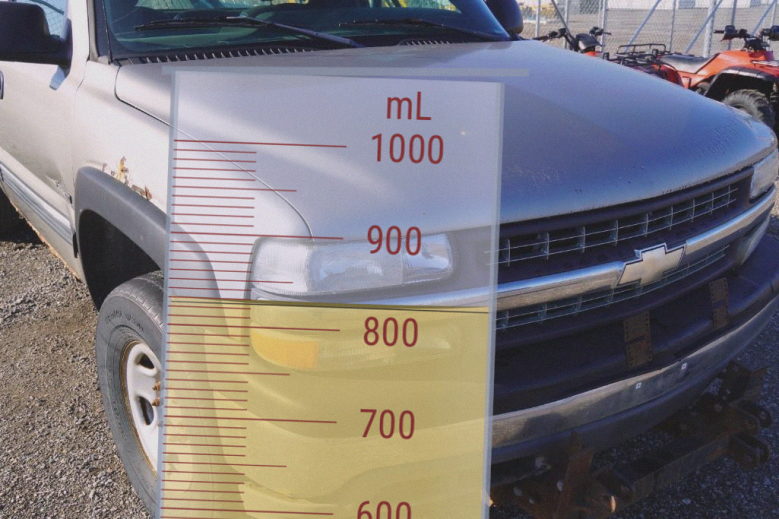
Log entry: 825 mL
